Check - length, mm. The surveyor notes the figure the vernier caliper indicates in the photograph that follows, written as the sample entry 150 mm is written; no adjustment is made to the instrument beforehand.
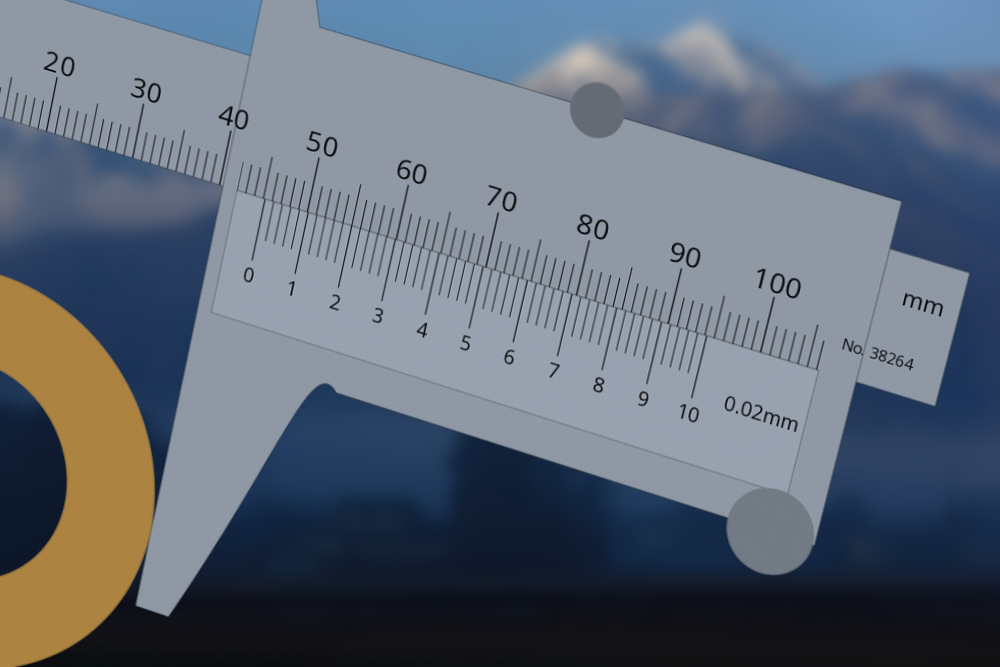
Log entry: 45.2 mm
